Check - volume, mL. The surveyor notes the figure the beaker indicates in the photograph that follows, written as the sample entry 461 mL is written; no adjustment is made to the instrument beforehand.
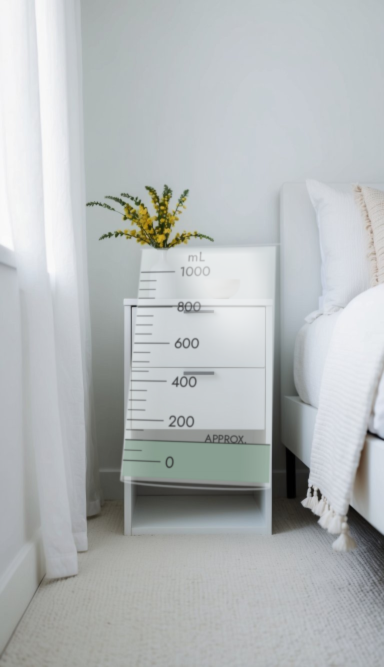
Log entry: 100 mL
